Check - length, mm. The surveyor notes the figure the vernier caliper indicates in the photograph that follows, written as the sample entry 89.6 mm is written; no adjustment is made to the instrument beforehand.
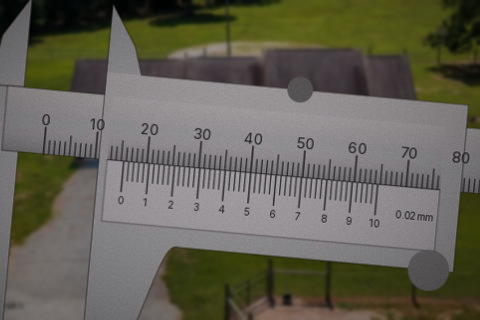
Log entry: 15.5 mm
